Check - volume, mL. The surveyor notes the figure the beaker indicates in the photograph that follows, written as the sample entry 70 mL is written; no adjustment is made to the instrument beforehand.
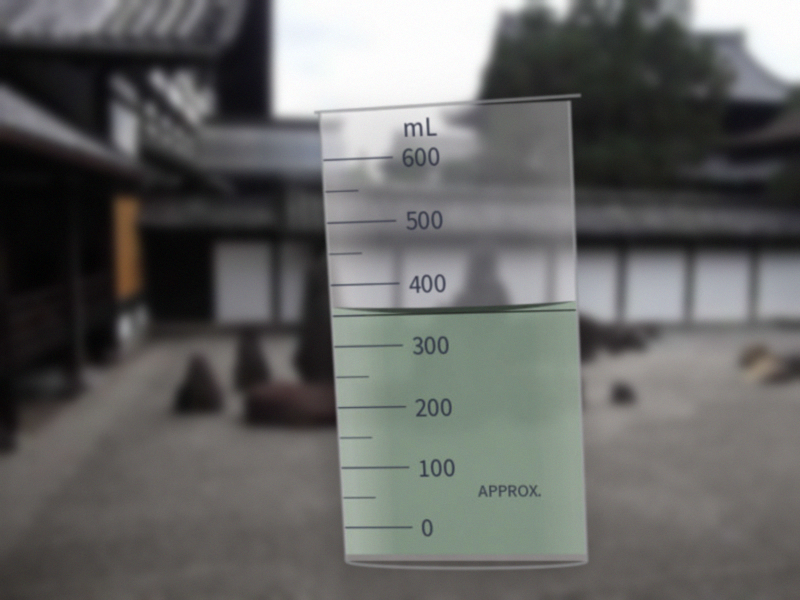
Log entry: 350 mL
